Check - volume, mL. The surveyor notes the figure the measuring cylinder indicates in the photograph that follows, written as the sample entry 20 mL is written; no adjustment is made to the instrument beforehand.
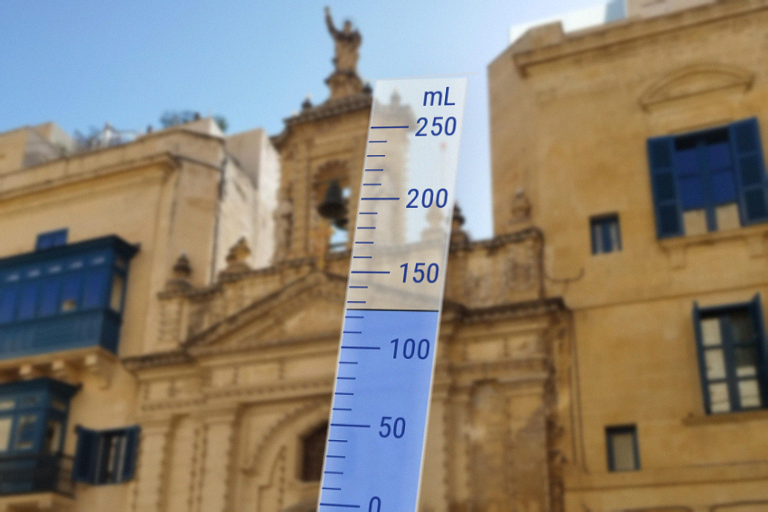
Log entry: 125 mL
